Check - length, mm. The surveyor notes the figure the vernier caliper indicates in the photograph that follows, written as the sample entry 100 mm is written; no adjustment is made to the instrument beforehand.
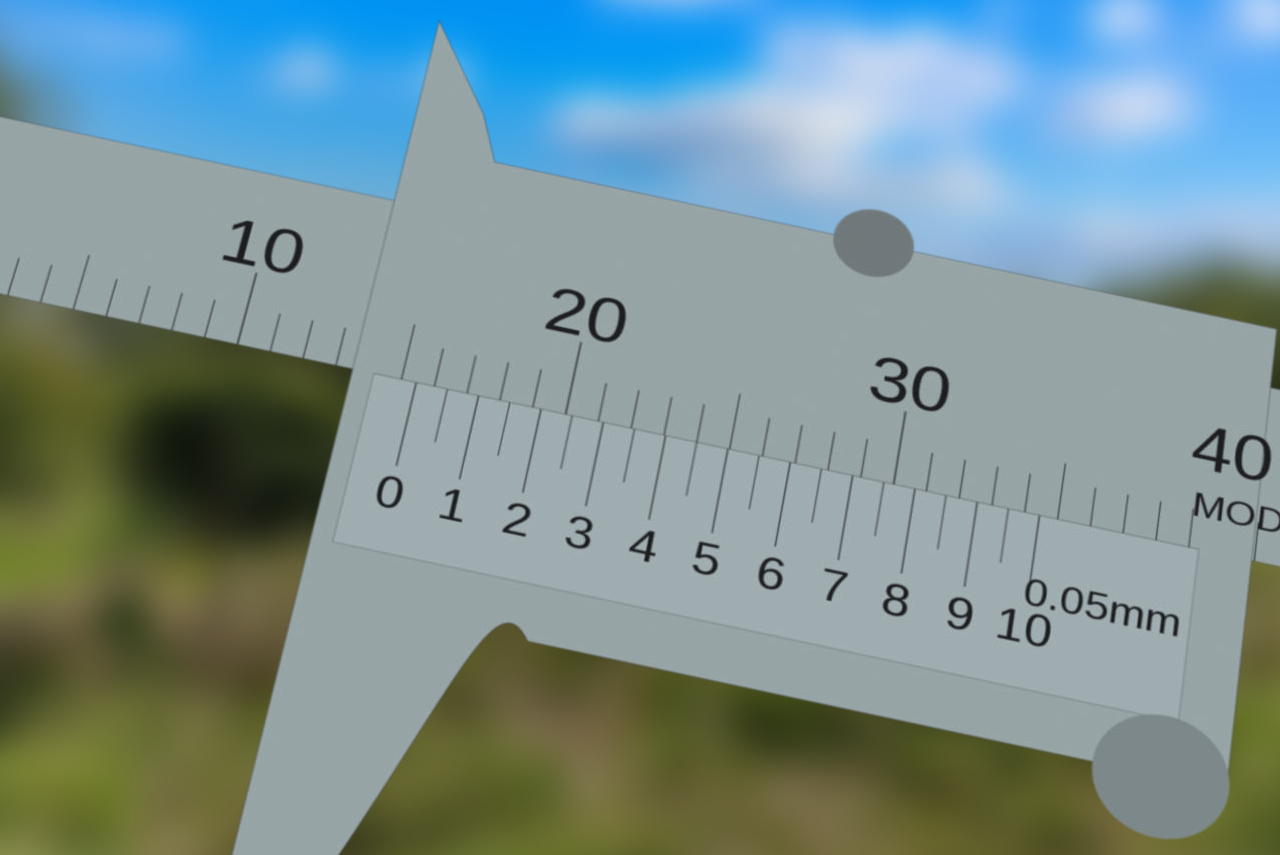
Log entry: 15.45 mm
